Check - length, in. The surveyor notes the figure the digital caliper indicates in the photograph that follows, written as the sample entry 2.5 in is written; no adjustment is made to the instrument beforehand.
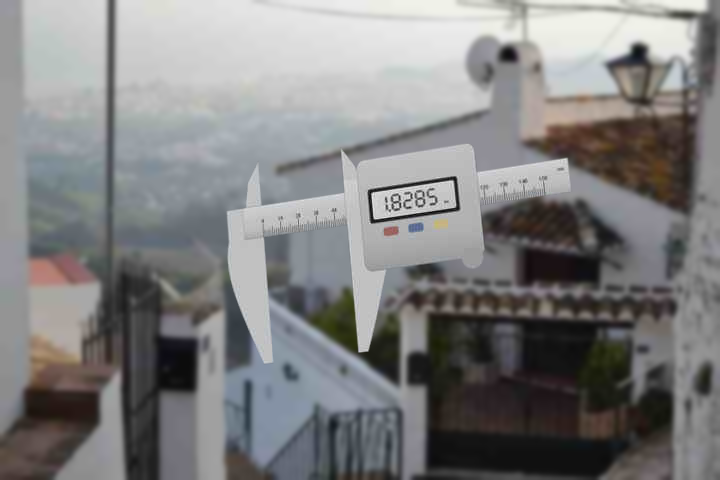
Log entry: 1.8285 in
